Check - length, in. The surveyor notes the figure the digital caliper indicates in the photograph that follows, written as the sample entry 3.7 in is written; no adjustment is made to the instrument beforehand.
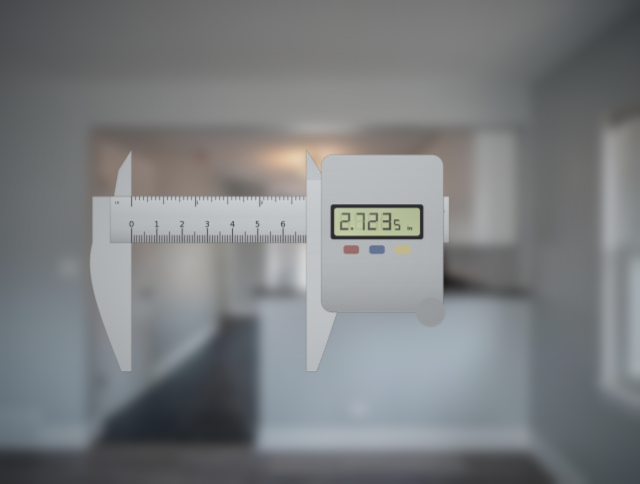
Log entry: 2.7235 in
